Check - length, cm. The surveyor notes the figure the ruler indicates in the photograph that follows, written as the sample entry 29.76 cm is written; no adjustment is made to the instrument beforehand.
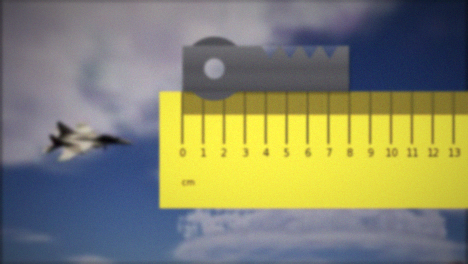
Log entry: 8 cm
